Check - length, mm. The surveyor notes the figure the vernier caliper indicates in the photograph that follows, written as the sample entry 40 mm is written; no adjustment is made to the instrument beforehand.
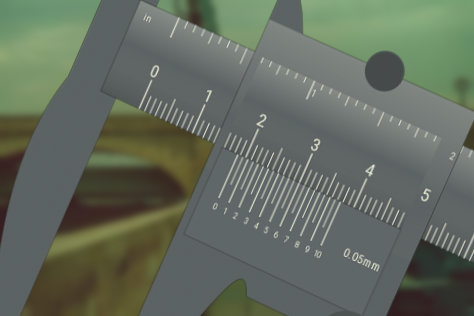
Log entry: 18.6 mm
